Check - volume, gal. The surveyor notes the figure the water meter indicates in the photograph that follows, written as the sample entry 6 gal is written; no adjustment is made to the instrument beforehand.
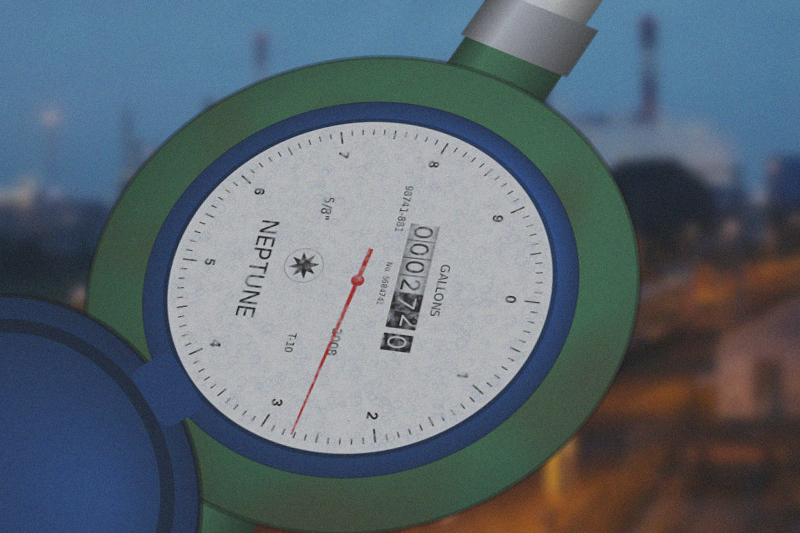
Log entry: 2722.7 gal
